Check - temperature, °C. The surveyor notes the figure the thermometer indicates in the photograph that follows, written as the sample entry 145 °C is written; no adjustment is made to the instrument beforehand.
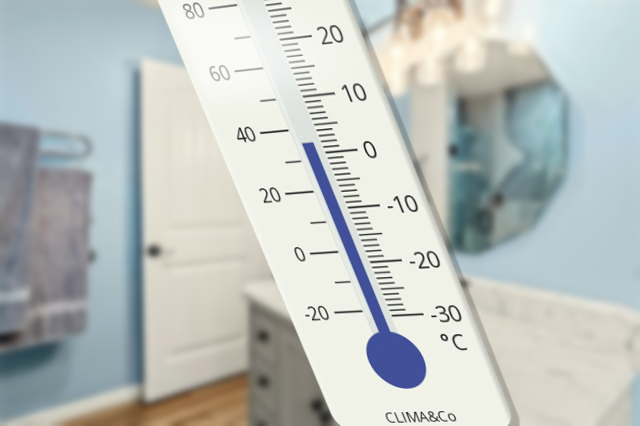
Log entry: 2 °C
